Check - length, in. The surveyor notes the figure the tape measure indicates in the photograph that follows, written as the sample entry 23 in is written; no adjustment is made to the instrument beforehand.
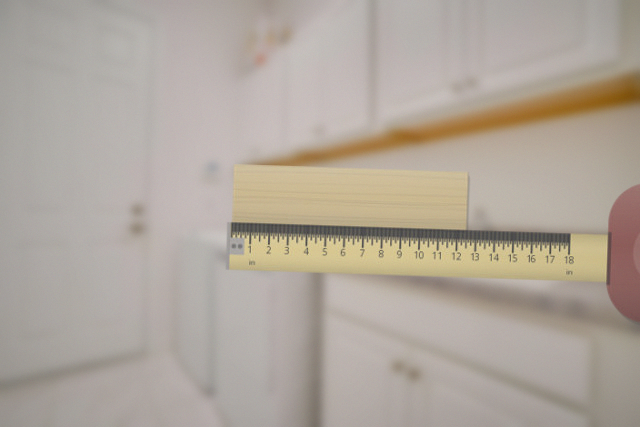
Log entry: 12.5 in
